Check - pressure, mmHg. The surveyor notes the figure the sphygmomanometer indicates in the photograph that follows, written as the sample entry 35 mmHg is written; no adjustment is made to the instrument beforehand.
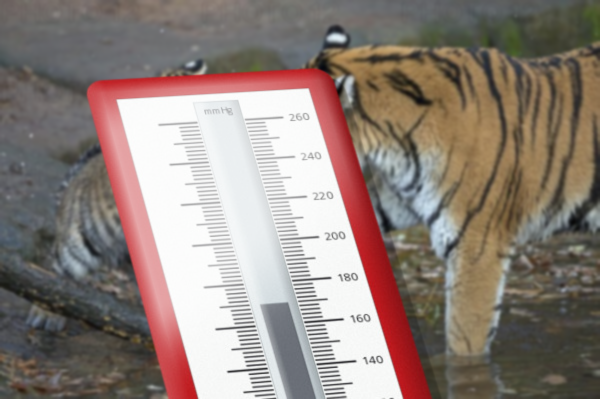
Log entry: 170 mmHg
